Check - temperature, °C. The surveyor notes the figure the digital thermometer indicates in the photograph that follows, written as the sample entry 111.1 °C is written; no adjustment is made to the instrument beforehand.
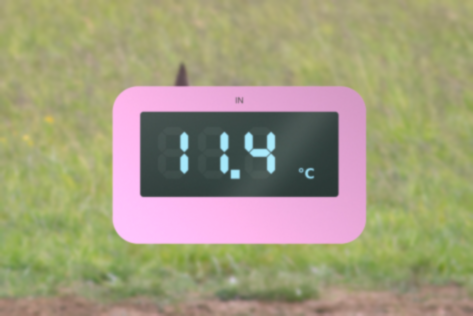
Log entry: 11.4 °C
